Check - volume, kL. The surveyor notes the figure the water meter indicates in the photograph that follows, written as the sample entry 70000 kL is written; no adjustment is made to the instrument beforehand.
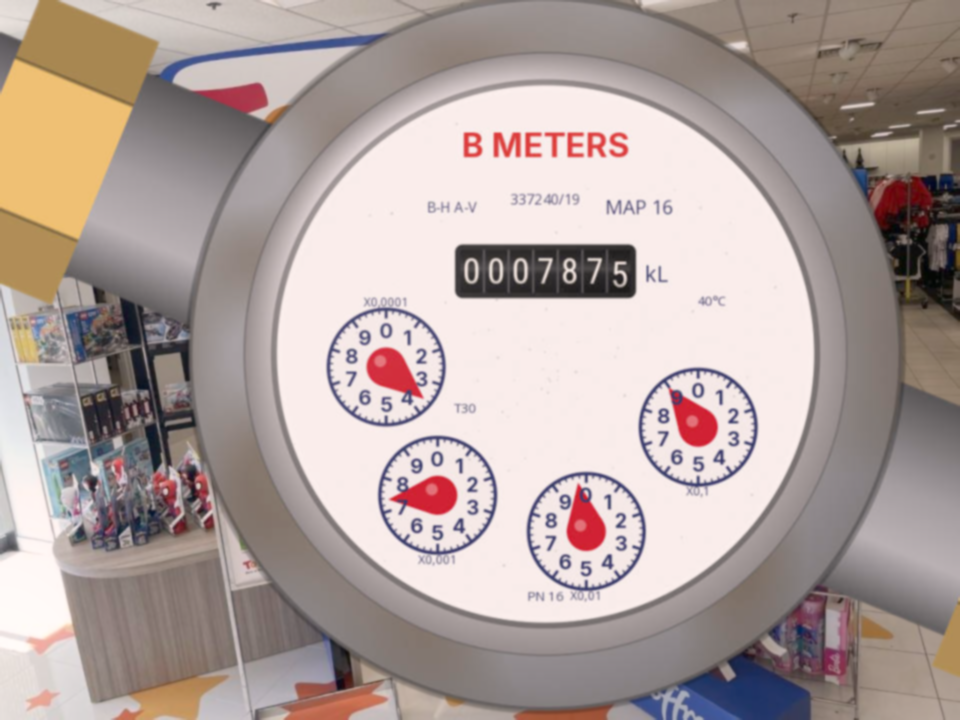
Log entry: 7874.8973 kL
